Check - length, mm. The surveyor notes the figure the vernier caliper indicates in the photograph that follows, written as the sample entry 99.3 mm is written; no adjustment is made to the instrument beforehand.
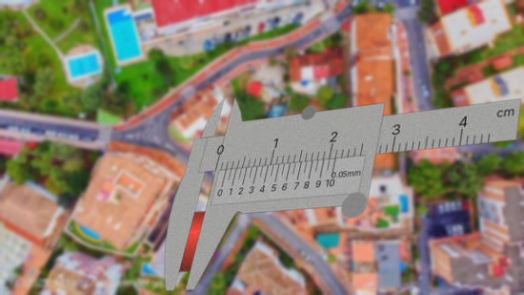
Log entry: 2.0 mm
